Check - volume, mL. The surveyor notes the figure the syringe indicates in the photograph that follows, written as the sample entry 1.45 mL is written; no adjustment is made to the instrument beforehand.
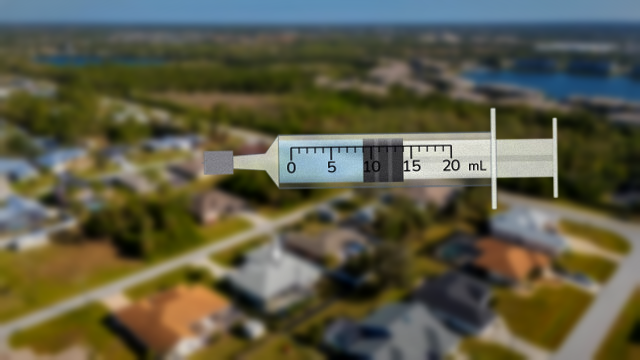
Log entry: 9 mL
